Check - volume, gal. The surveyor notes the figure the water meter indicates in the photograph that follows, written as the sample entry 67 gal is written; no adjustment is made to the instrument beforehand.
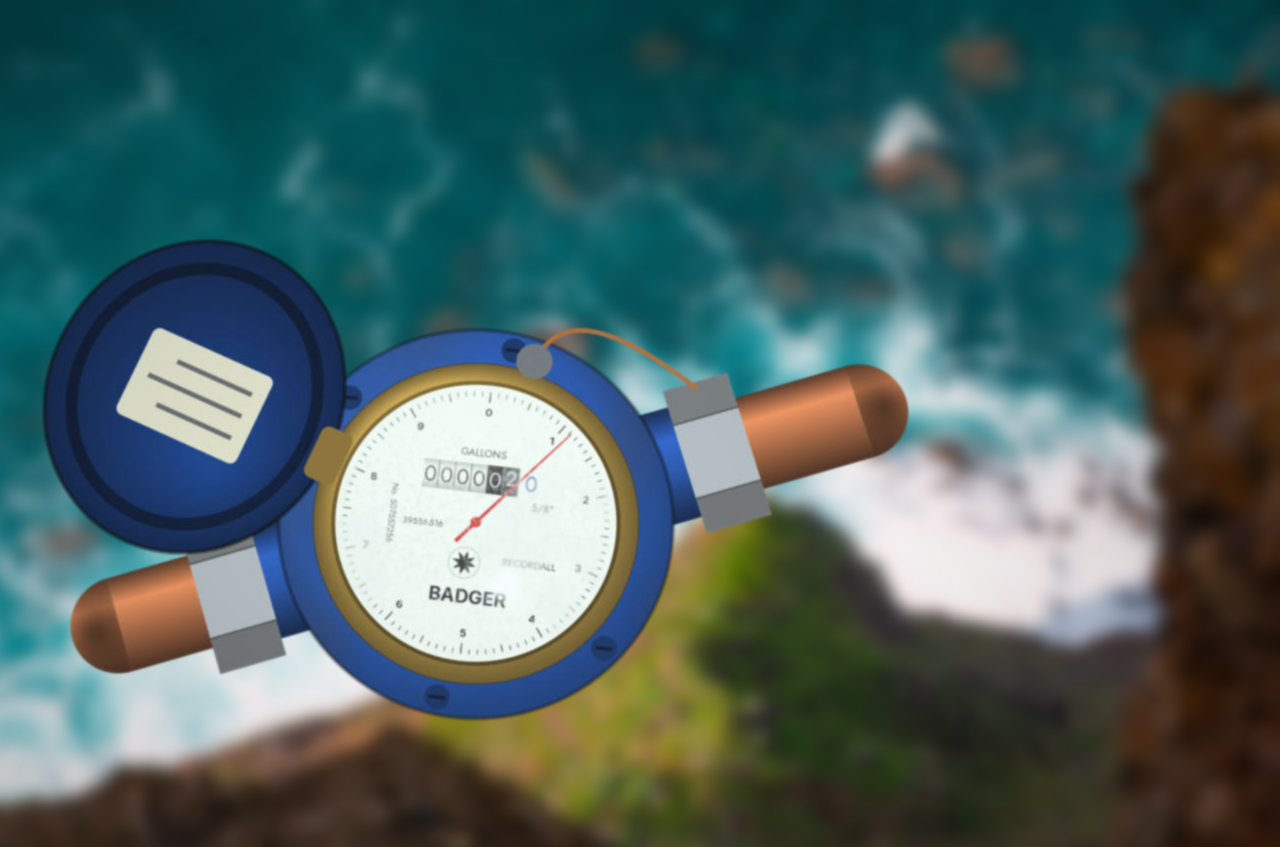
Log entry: 21.1 gal
